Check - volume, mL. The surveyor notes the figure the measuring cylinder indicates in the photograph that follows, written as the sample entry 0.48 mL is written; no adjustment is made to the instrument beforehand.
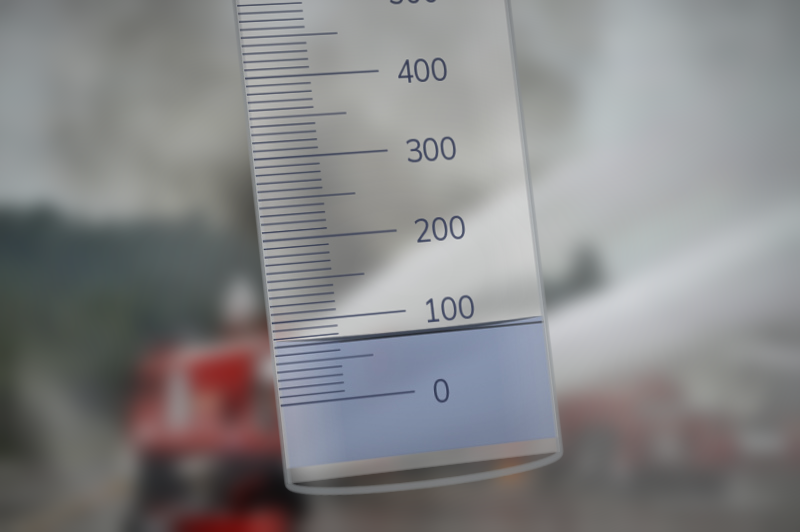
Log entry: 70 mL
